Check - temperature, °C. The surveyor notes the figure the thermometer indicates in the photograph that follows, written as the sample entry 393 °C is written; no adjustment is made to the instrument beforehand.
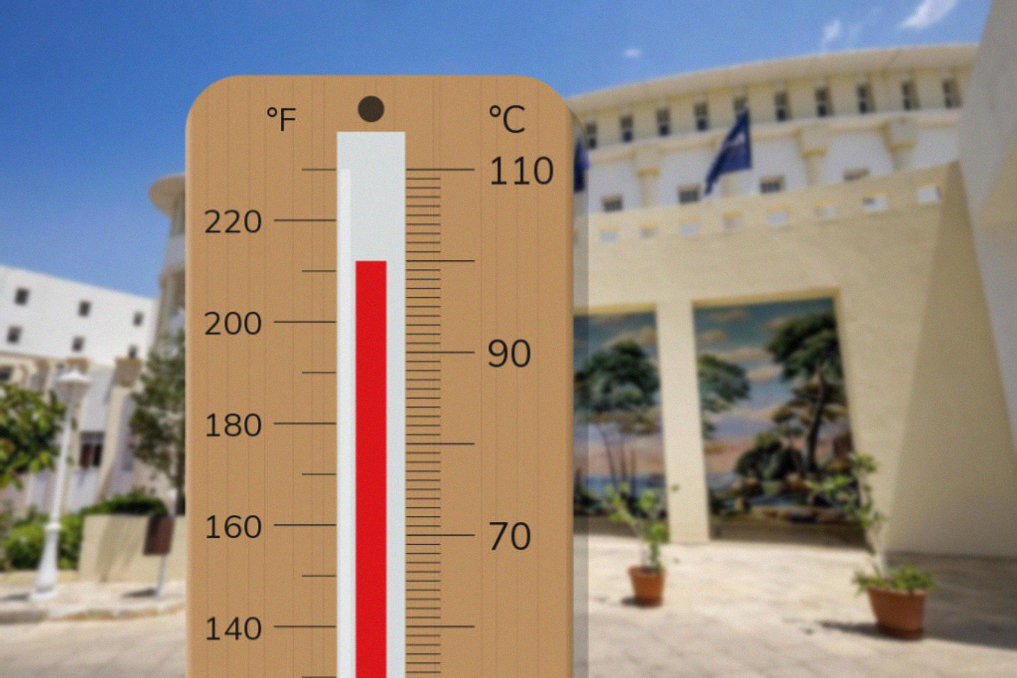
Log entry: 100 °C
